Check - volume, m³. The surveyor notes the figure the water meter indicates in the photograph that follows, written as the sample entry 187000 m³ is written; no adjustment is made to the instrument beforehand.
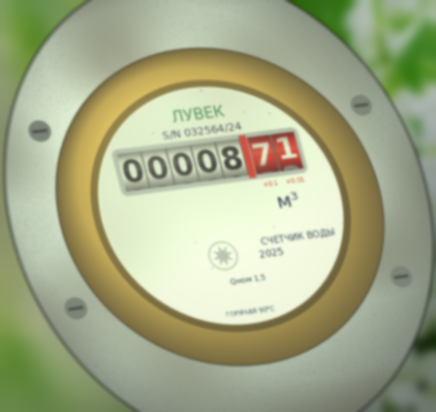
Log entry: 8.71 m³
